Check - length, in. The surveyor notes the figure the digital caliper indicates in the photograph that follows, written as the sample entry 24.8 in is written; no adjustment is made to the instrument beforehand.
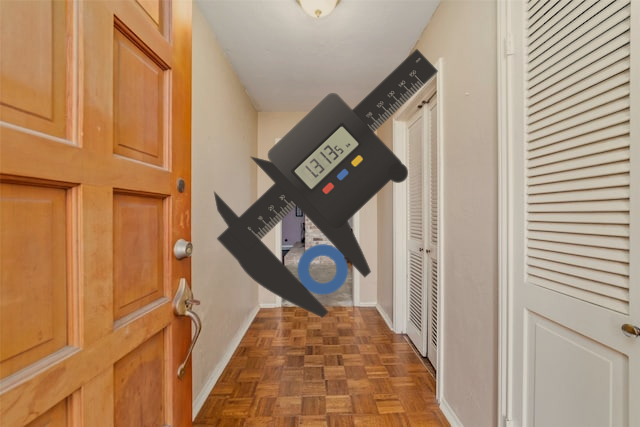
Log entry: 1.3135 in
